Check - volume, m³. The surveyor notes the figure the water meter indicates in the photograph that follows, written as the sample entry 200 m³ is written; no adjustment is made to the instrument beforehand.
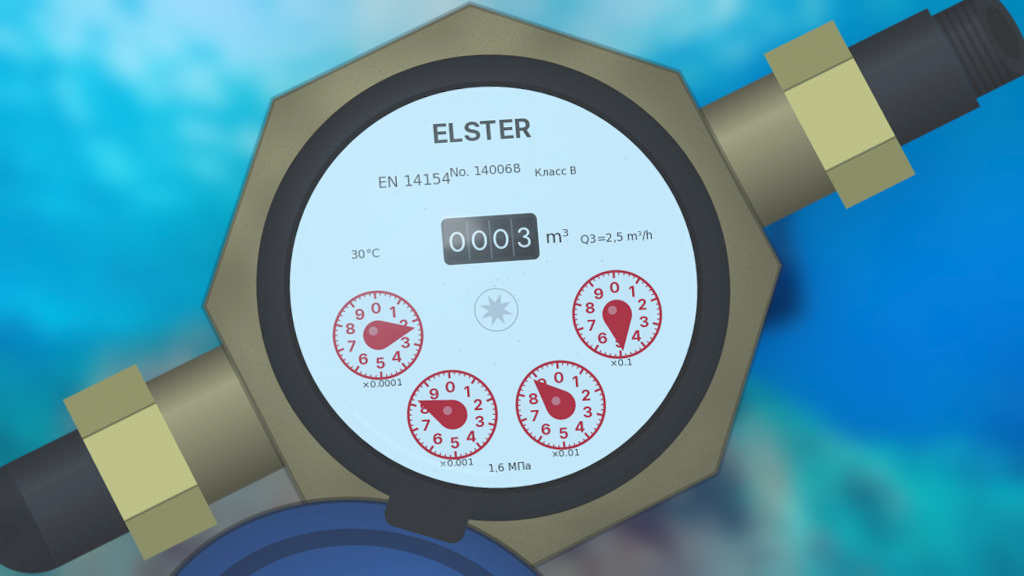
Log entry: 3.4882 m³
